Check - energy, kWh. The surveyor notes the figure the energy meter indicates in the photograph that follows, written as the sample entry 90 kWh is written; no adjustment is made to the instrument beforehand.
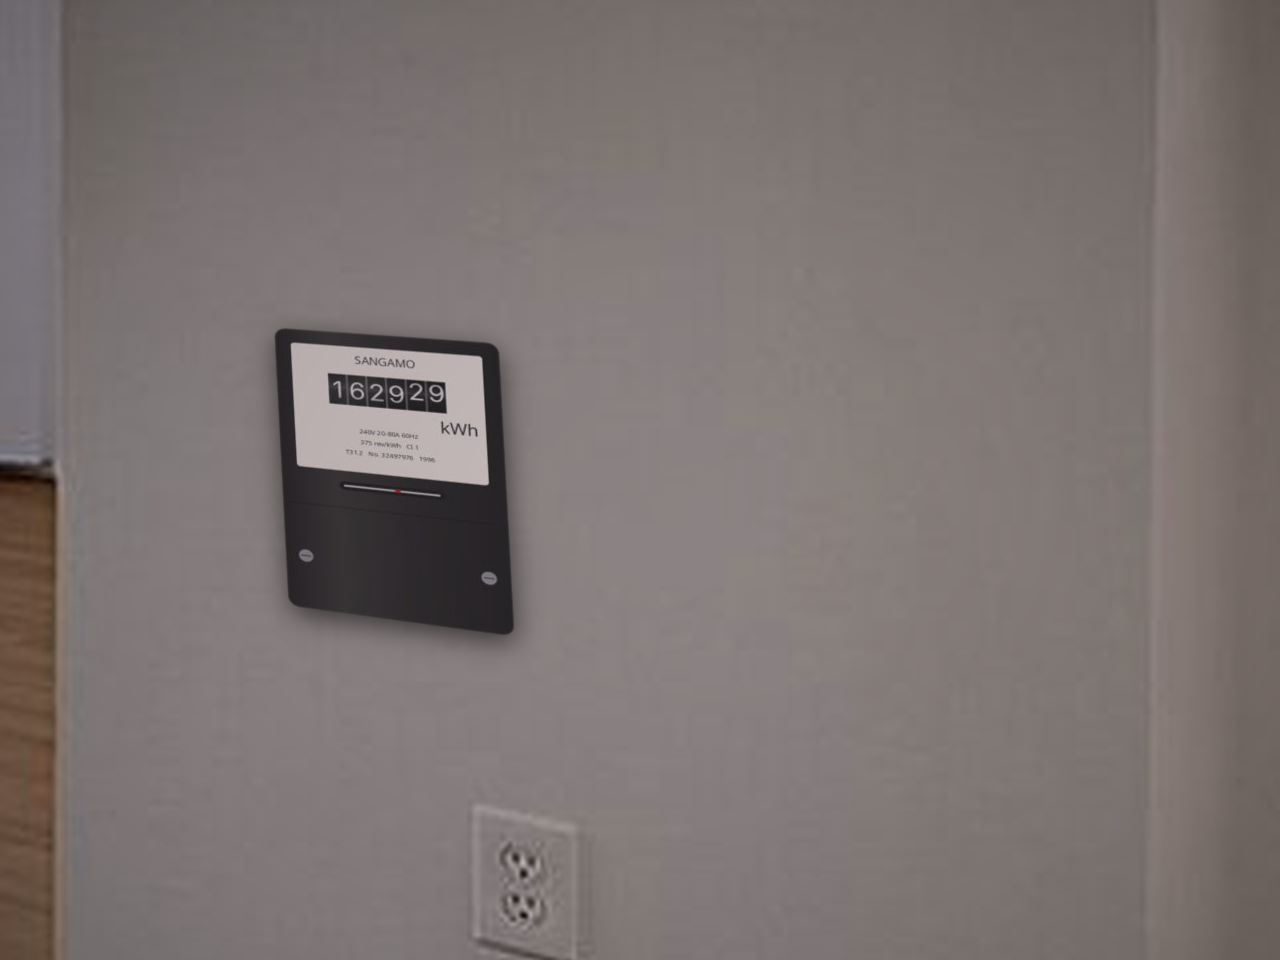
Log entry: 162929 kWh
